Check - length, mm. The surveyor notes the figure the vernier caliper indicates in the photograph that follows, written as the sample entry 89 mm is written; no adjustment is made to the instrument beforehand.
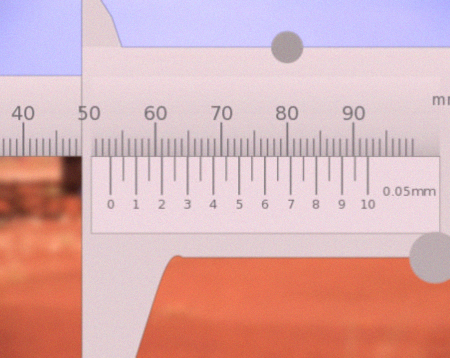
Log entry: 53.2 mm
